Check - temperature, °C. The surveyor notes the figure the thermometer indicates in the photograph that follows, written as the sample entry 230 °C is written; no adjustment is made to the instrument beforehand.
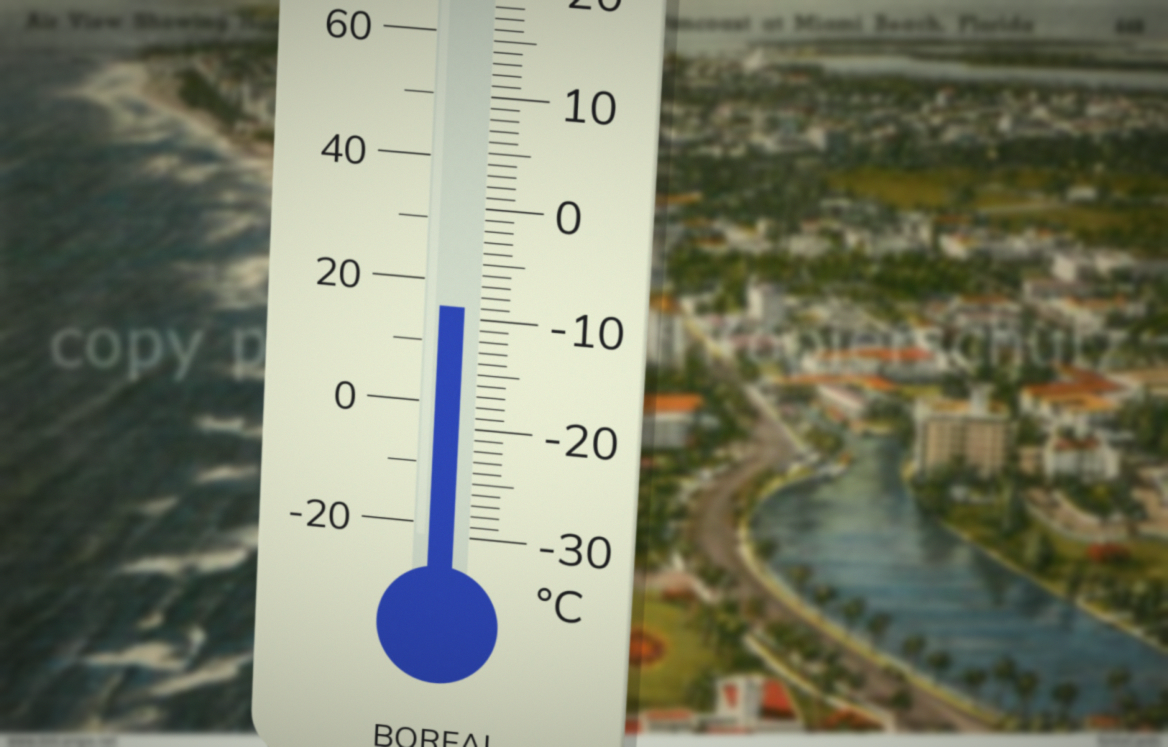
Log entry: -9 °C
